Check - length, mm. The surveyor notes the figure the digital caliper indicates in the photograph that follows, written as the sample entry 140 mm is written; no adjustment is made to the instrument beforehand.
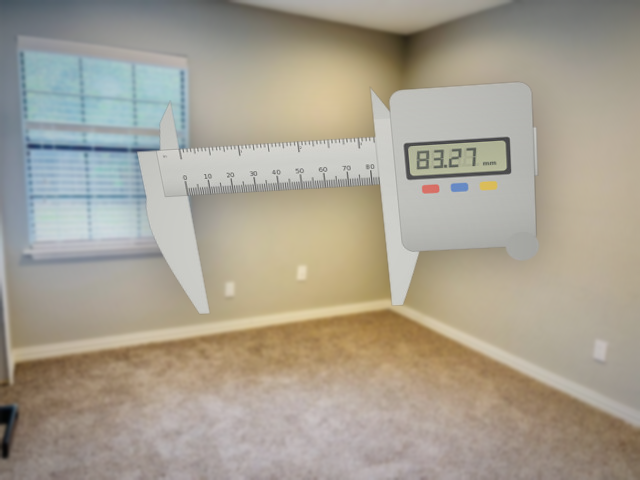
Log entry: 83.27 mm
